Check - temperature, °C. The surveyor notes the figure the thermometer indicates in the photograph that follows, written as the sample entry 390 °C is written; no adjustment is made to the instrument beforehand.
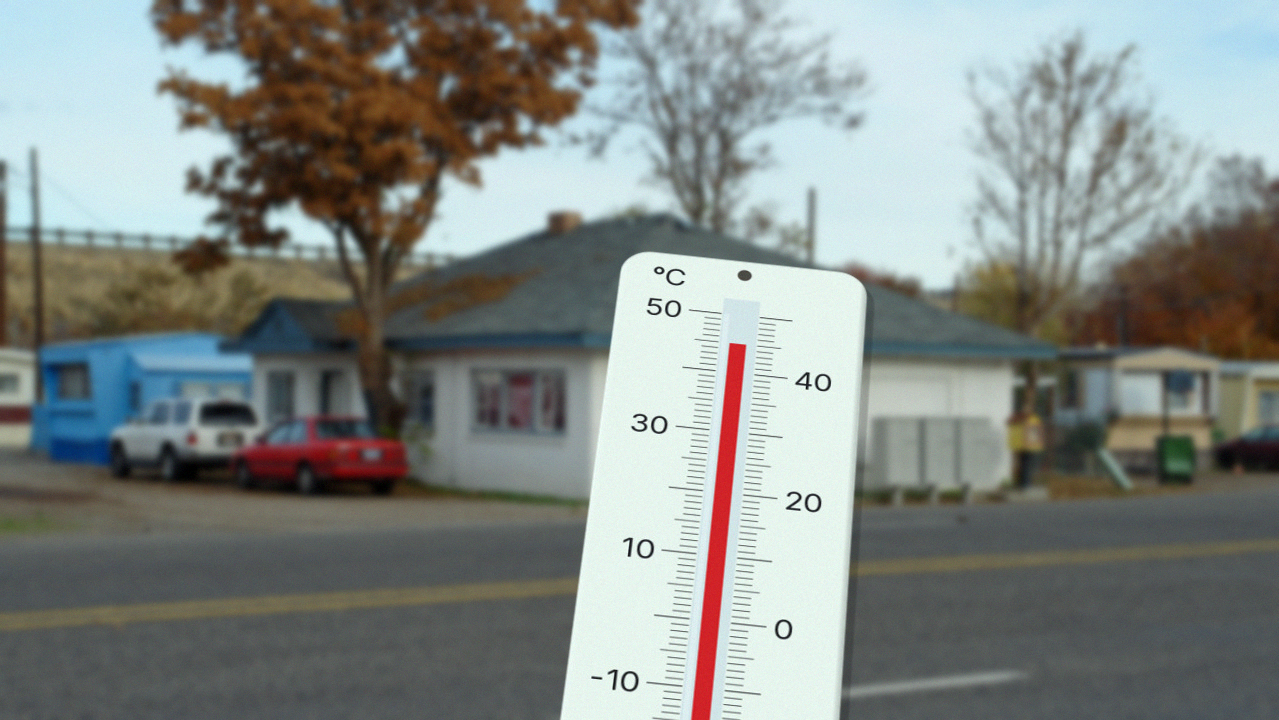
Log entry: 45 °C
